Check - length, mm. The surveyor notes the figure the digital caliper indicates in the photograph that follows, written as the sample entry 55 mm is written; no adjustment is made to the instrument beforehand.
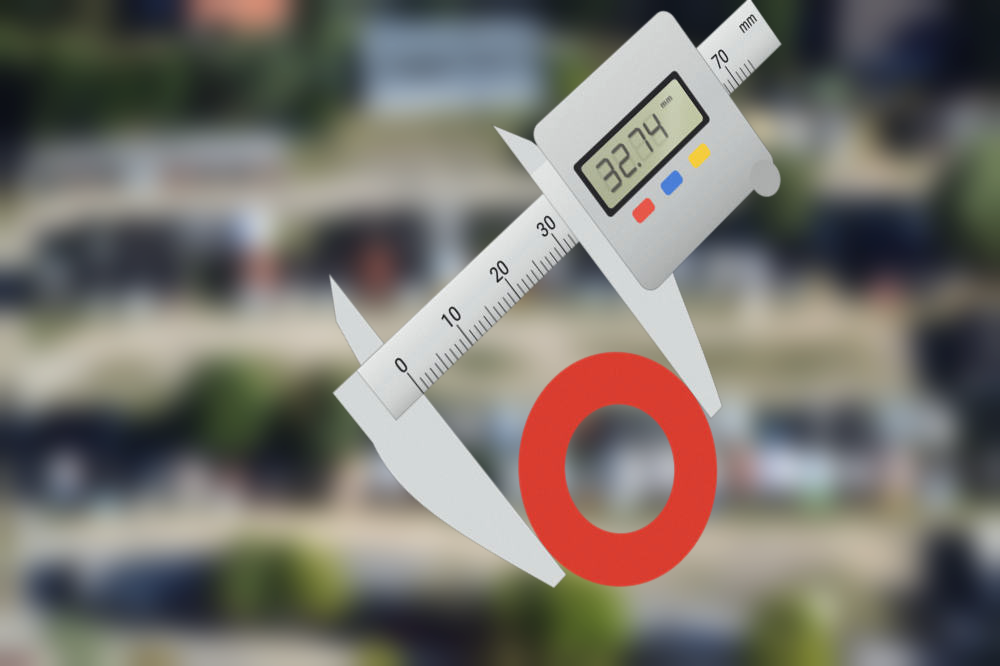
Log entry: 32.74 mm
